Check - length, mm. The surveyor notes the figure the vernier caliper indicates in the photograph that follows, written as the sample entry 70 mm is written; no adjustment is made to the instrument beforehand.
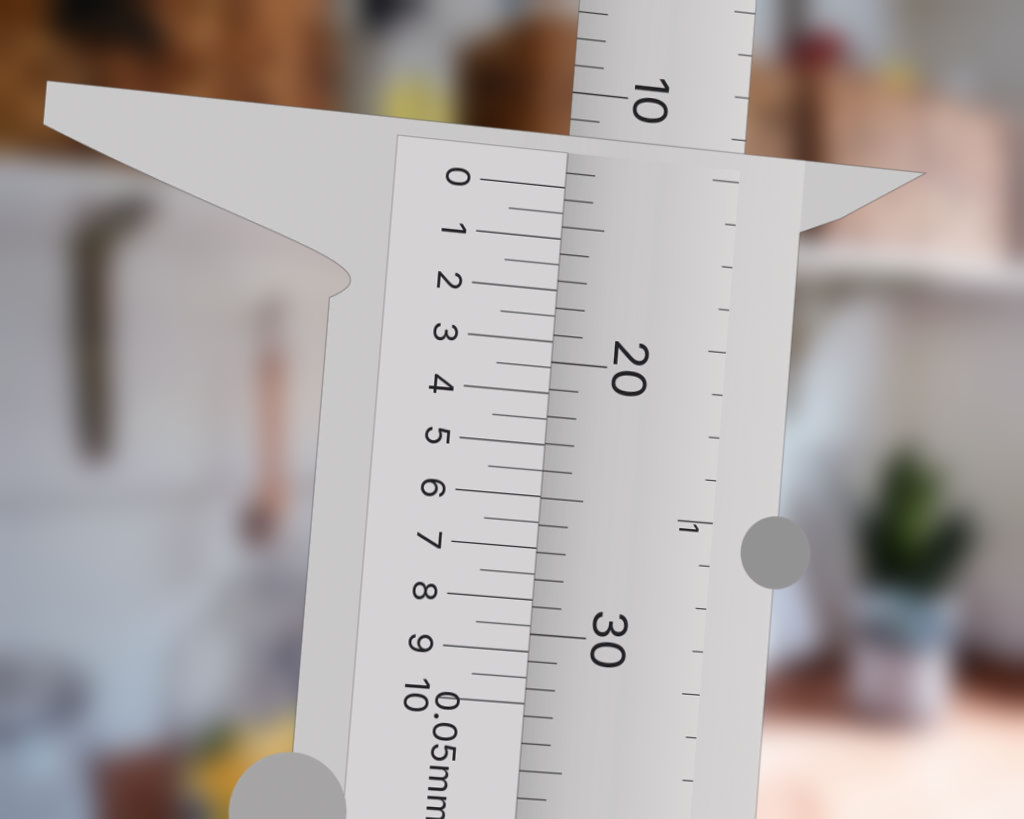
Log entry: 13.55 mm
